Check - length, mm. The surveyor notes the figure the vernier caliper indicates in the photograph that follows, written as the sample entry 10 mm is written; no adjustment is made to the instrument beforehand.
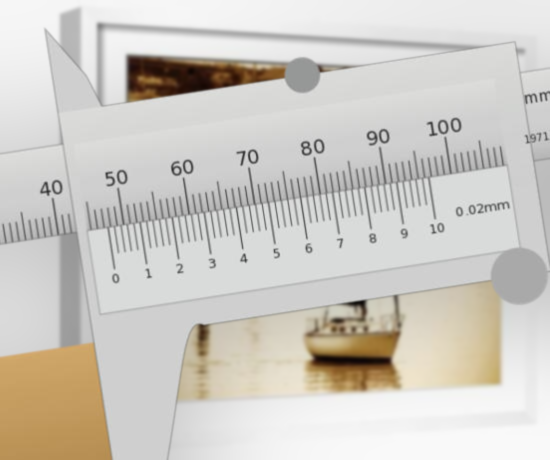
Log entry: 47.6 mm
